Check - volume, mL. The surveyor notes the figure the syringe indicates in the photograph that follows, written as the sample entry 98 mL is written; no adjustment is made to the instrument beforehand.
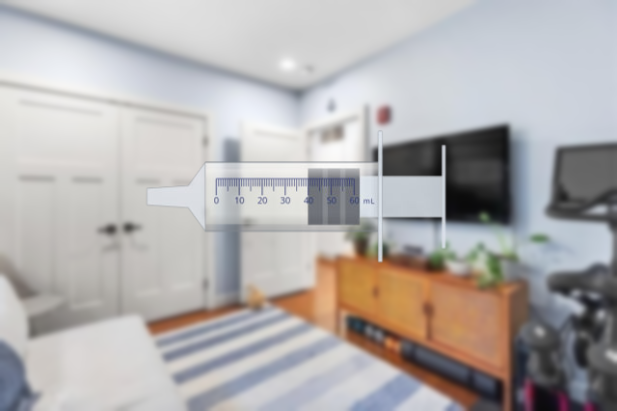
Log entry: 40 mL
